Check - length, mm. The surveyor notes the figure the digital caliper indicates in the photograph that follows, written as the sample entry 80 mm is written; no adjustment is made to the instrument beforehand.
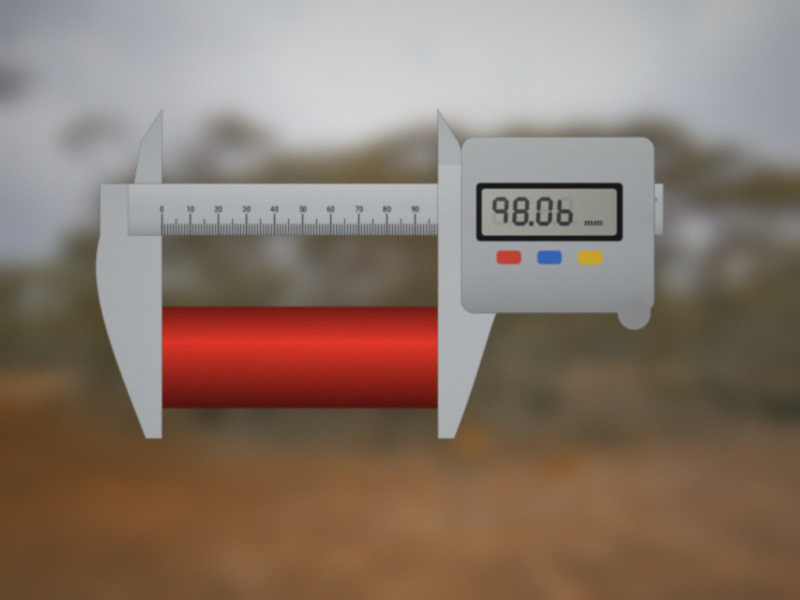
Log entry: 98.06 mm
